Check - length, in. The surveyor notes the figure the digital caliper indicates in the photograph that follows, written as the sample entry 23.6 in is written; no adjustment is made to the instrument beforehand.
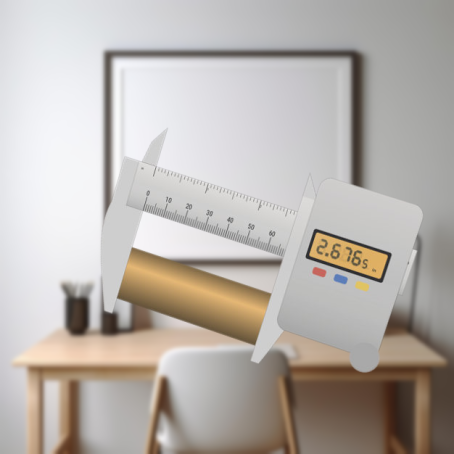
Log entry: 2.6765 in
